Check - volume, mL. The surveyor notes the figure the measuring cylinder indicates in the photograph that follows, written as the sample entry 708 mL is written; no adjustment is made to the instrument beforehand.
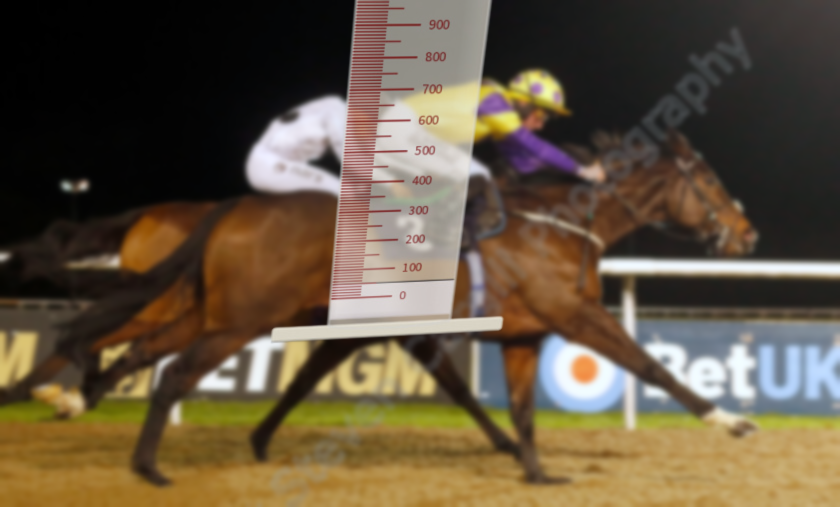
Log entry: 50 mL
